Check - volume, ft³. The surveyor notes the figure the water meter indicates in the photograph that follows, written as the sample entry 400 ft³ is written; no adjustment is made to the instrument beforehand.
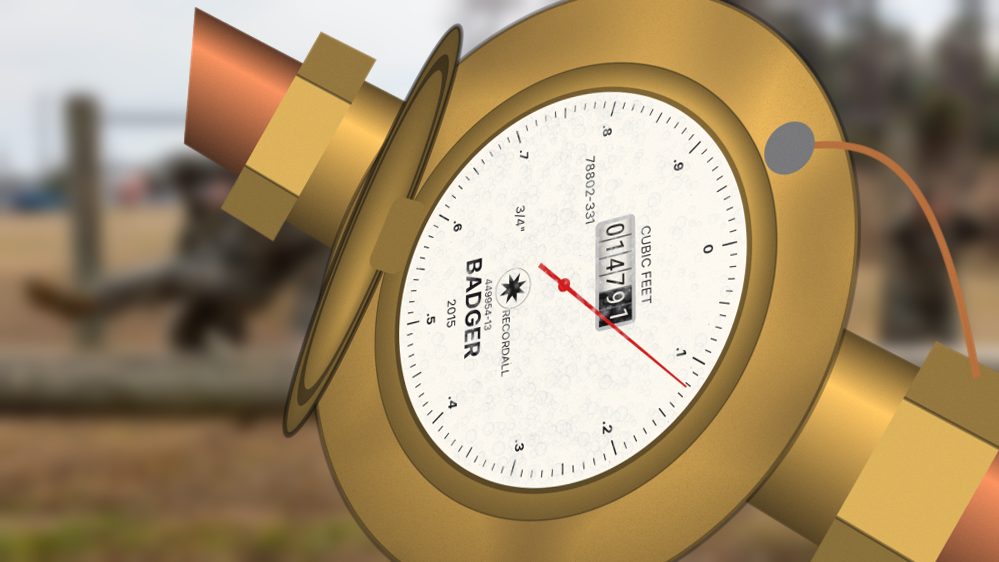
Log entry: 14791.12 ft³
